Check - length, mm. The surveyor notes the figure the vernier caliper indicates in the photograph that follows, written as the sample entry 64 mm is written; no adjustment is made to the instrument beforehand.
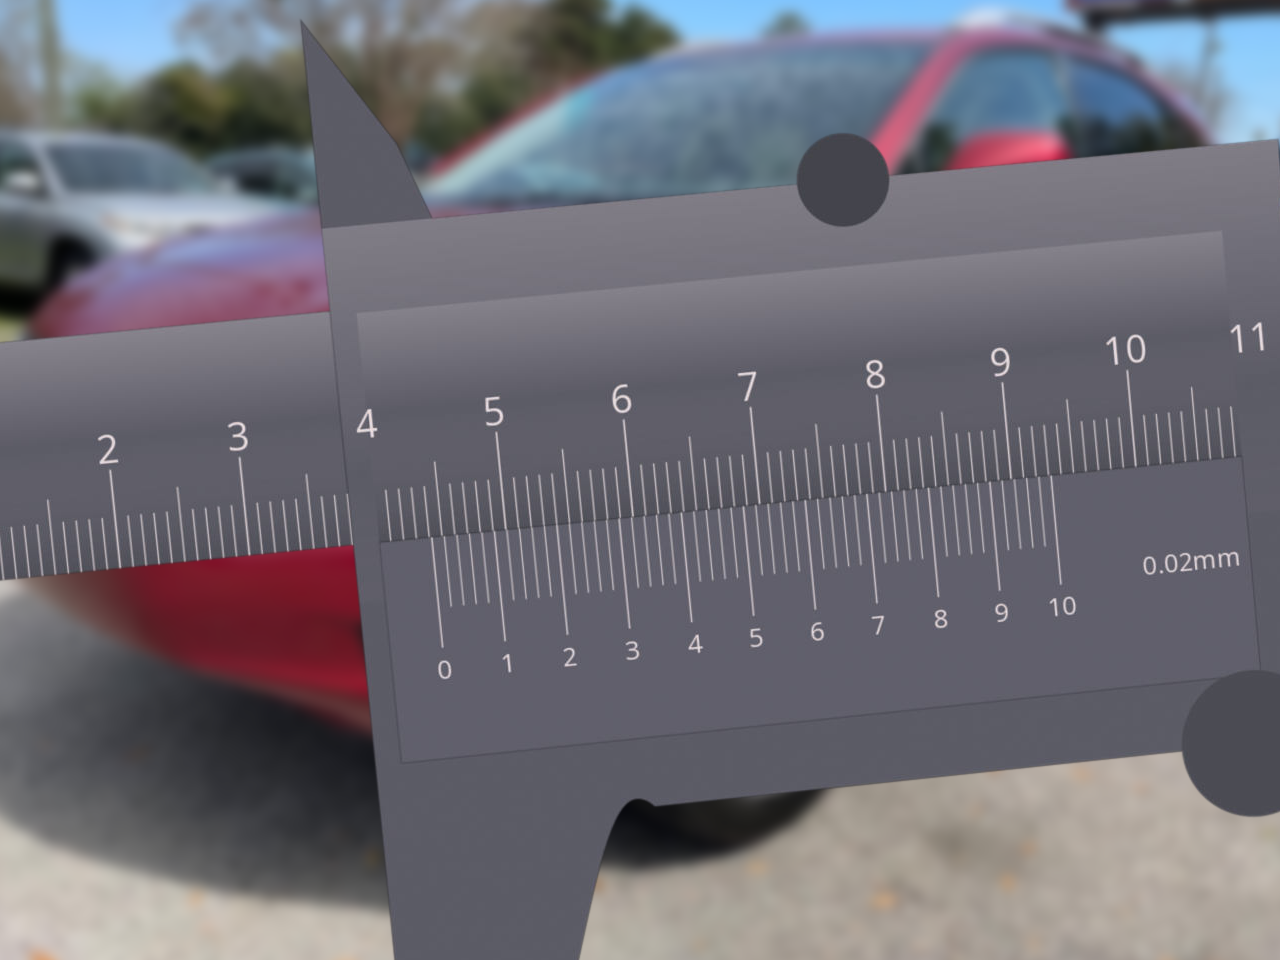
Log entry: 44.2 mm
